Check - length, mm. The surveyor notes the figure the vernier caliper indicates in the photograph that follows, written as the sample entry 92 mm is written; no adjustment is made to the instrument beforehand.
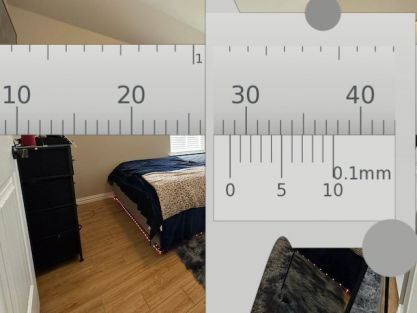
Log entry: 28.6 mm
